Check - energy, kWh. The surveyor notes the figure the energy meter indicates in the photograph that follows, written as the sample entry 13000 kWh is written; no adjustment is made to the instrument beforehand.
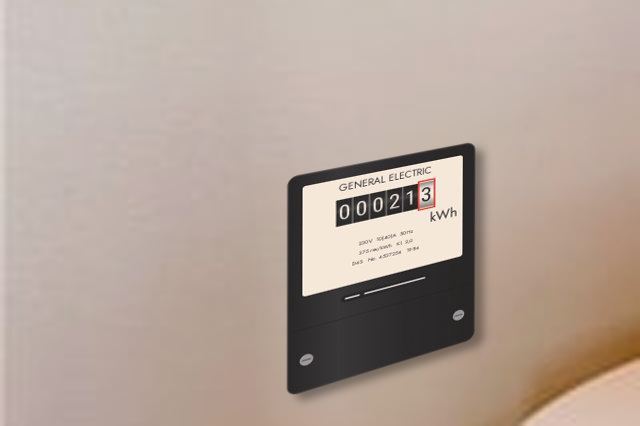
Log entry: 21.3 kWh
